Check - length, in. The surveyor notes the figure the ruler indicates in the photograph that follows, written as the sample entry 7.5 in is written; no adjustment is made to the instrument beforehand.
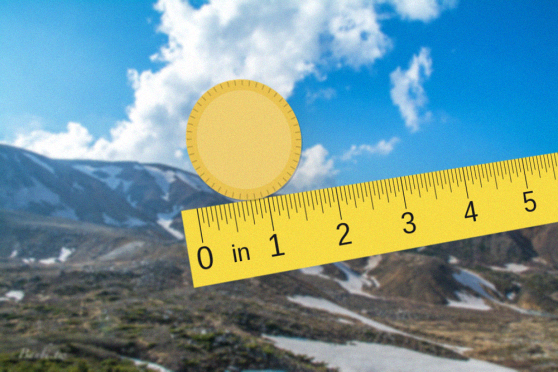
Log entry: 1.625 in
